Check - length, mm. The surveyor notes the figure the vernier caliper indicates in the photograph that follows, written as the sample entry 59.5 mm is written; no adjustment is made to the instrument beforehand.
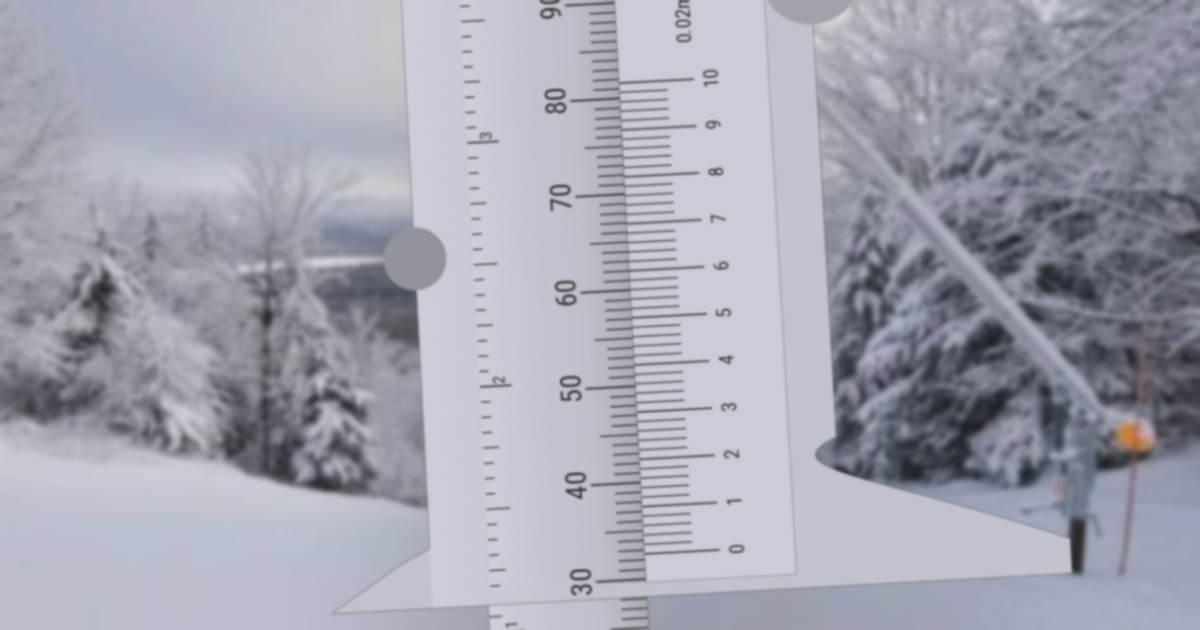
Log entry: 32.6 mm
